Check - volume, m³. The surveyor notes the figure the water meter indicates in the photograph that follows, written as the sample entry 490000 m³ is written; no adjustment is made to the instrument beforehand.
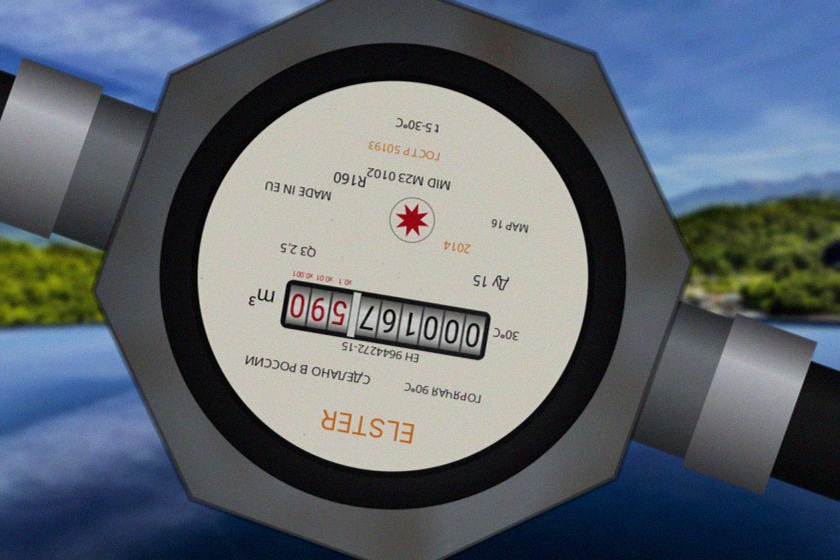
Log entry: 167.590 m³
